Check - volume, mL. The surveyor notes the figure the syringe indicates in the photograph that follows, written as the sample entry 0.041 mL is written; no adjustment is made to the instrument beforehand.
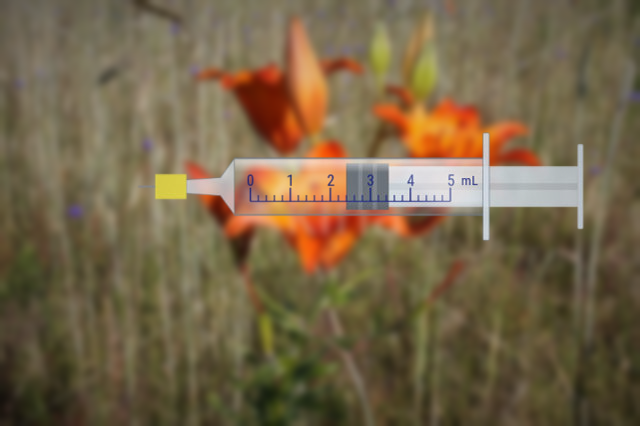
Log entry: 2.4 mL
